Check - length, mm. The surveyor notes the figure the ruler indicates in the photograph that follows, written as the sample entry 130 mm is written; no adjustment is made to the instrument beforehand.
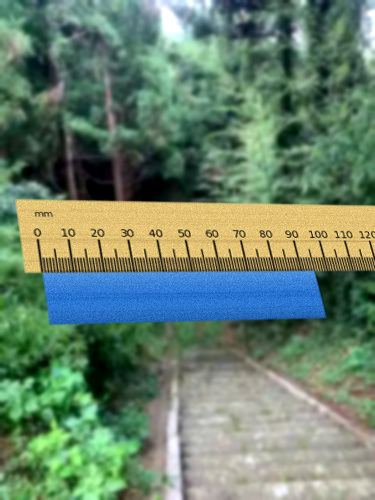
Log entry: 95 mm
